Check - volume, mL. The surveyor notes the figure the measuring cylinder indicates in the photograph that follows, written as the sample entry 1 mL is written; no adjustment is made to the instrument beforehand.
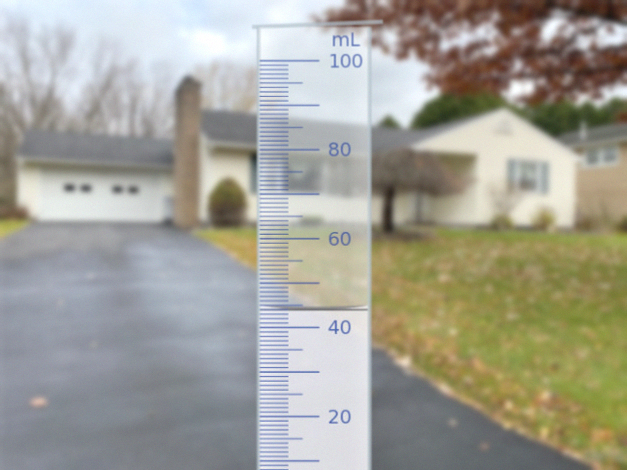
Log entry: 44 mL
